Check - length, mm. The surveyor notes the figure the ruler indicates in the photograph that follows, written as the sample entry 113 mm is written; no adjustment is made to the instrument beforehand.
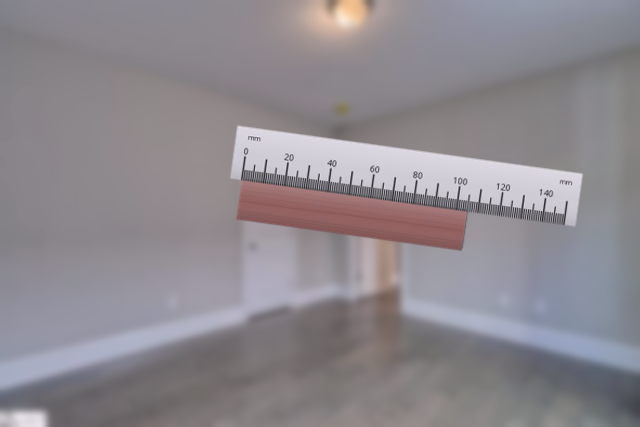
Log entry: 105 mm
